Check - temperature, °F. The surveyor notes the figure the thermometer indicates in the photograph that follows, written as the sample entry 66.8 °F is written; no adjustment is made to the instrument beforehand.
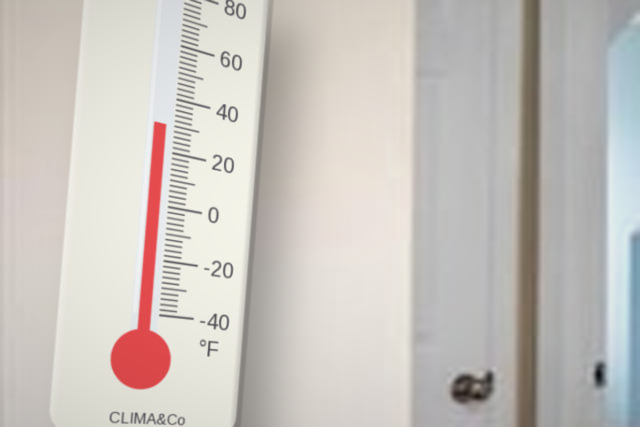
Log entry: 30 °F
